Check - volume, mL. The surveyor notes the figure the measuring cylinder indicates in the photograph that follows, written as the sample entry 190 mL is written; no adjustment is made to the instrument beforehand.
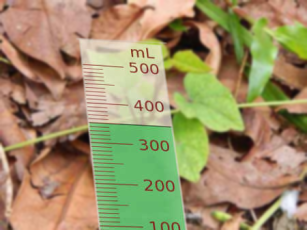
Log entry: 350 mL
